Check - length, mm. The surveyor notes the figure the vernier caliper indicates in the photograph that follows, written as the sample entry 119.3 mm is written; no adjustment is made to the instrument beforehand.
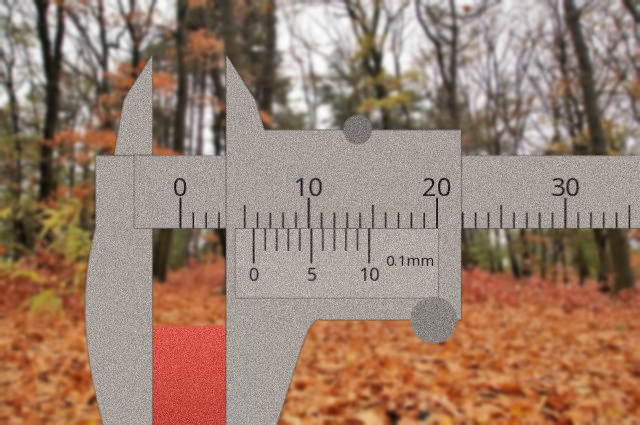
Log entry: 5.7 mm
